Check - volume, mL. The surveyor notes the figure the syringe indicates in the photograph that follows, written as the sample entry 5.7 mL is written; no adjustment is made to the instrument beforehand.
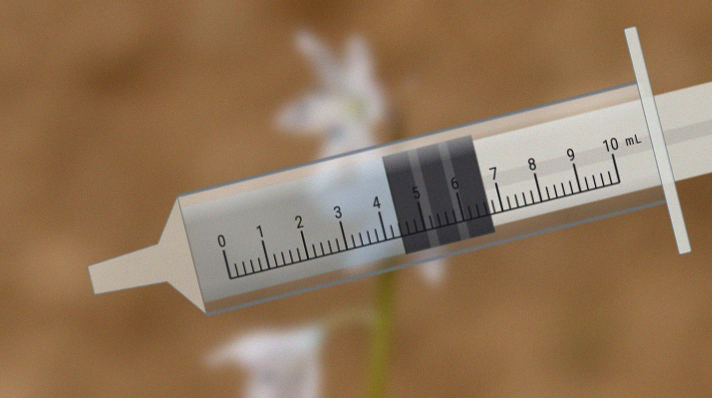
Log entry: 4.4 mL
